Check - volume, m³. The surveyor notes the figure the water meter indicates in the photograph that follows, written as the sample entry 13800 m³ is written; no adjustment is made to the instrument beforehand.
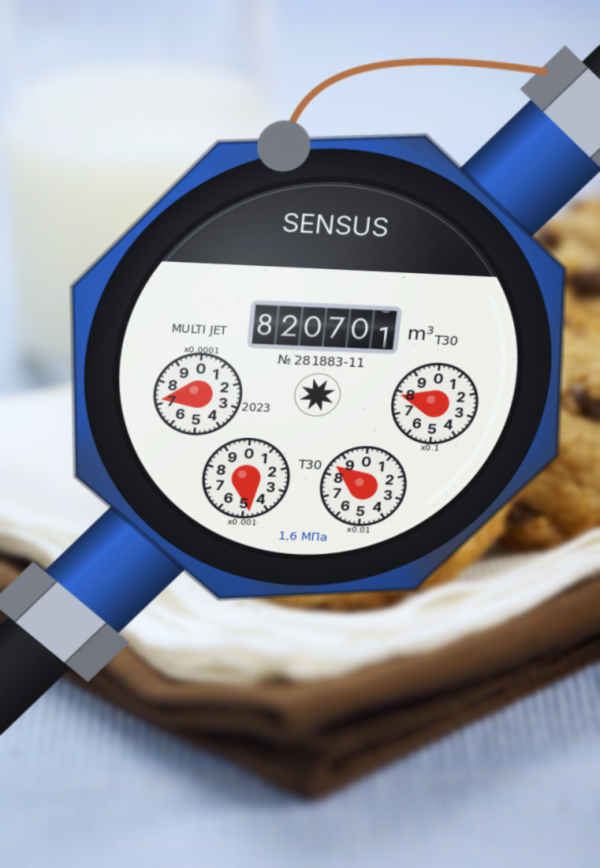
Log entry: 820700.7847 m³
